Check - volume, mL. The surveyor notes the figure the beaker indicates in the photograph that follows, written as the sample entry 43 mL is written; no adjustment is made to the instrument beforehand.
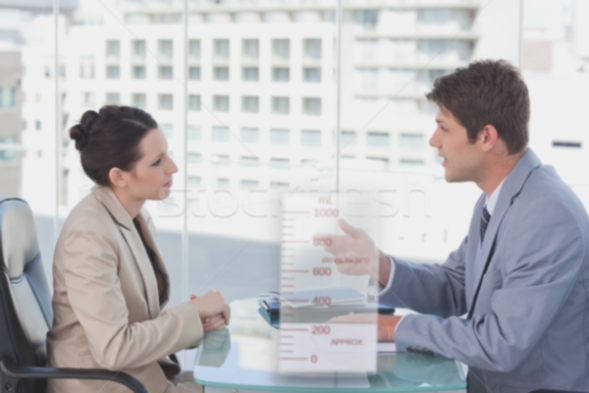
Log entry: 250 mL
